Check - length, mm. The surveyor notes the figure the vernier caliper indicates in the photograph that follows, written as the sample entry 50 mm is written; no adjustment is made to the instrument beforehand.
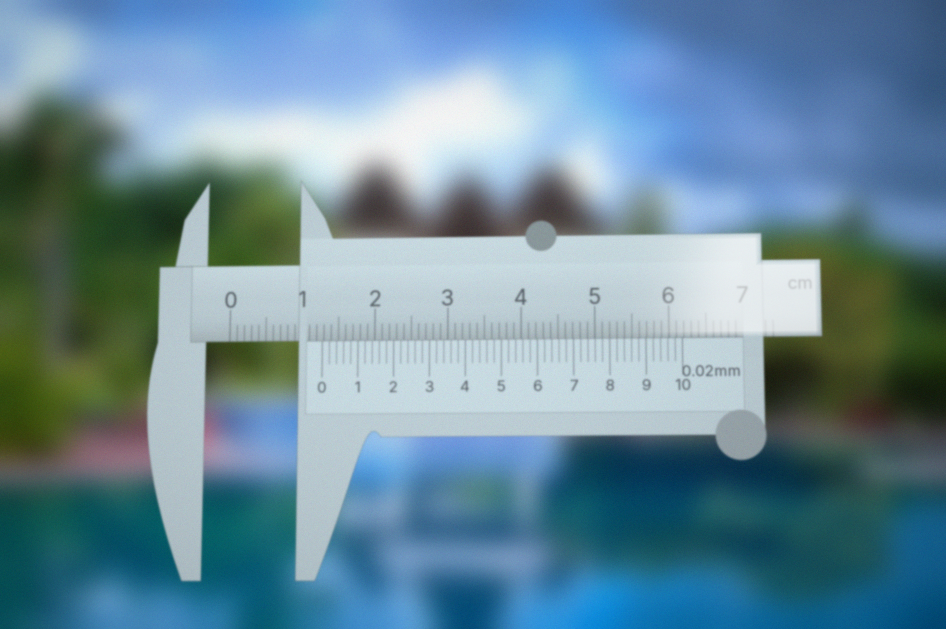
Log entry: 12.8 mm
